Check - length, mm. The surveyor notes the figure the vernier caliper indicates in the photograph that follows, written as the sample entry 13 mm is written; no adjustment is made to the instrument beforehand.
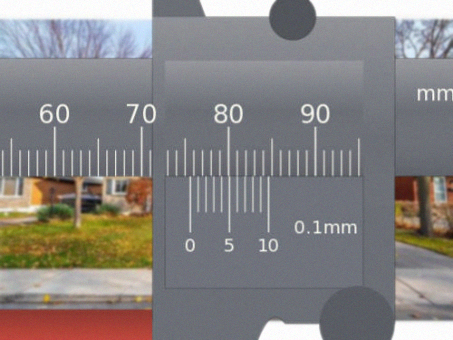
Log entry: 75.6 mm
